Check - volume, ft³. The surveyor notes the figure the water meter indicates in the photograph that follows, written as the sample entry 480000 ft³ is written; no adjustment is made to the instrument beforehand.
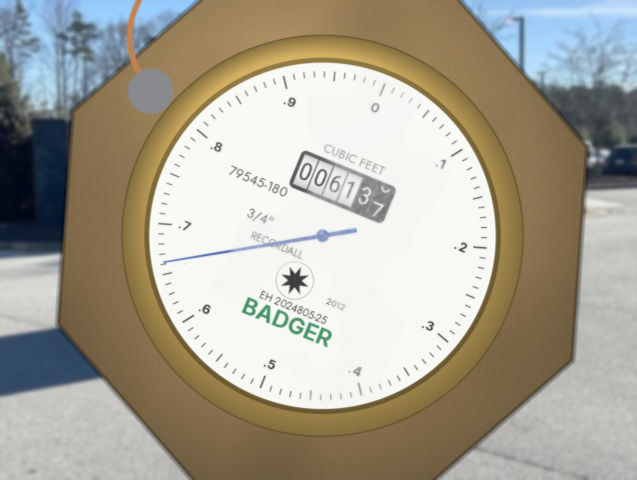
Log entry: 6136.66 ft³
